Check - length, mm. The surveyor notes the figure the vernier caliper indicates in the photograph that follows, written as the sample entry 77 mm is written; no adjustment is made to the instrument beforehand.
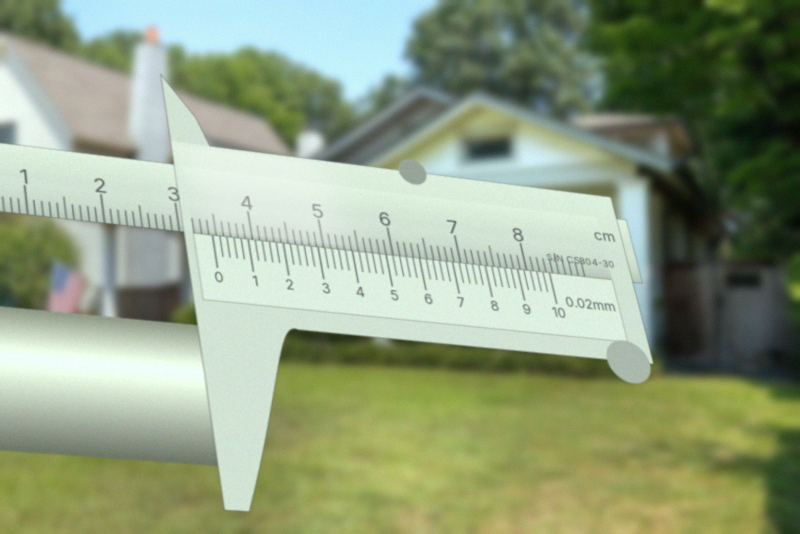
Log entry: 34.5 mm
